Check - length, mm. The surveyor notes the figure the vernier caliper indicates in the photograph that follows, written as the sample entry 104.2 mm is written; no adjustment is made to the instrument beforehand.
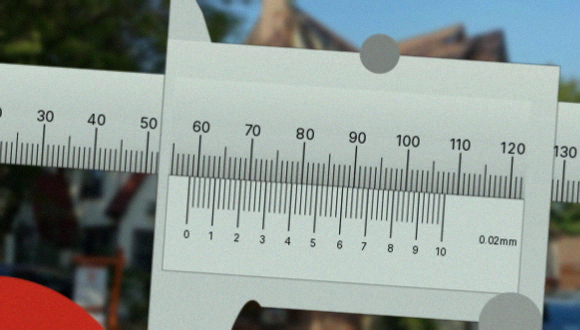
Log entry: 58.5 mm
